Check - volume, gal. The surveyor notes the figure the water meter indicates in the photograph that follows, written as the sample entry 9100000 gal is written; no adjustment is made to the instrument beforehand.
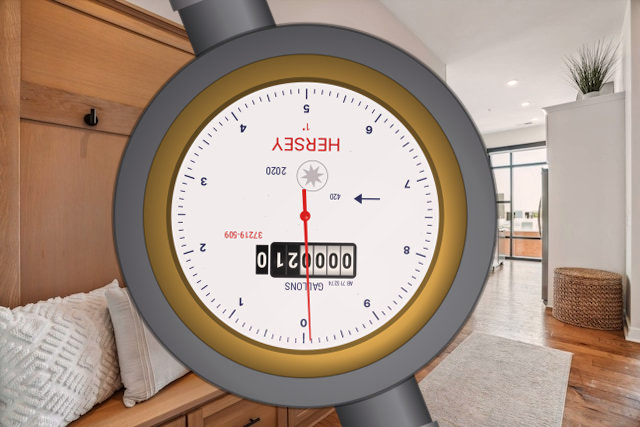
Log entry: 209.9 gal
